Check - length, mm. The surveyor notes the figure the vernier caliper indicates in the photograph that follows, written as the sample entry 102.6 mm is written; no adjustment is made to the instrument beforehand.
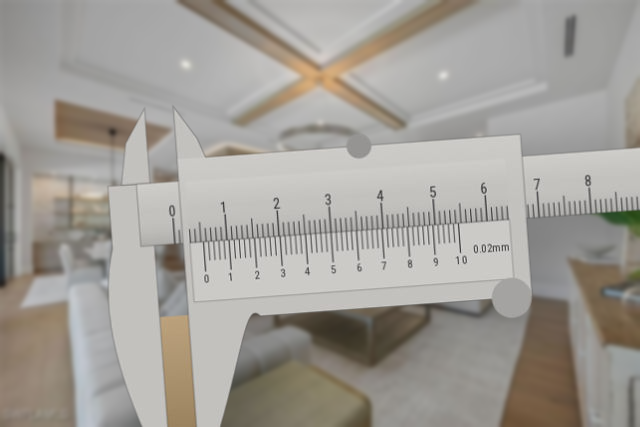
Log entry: 5.5 mm
